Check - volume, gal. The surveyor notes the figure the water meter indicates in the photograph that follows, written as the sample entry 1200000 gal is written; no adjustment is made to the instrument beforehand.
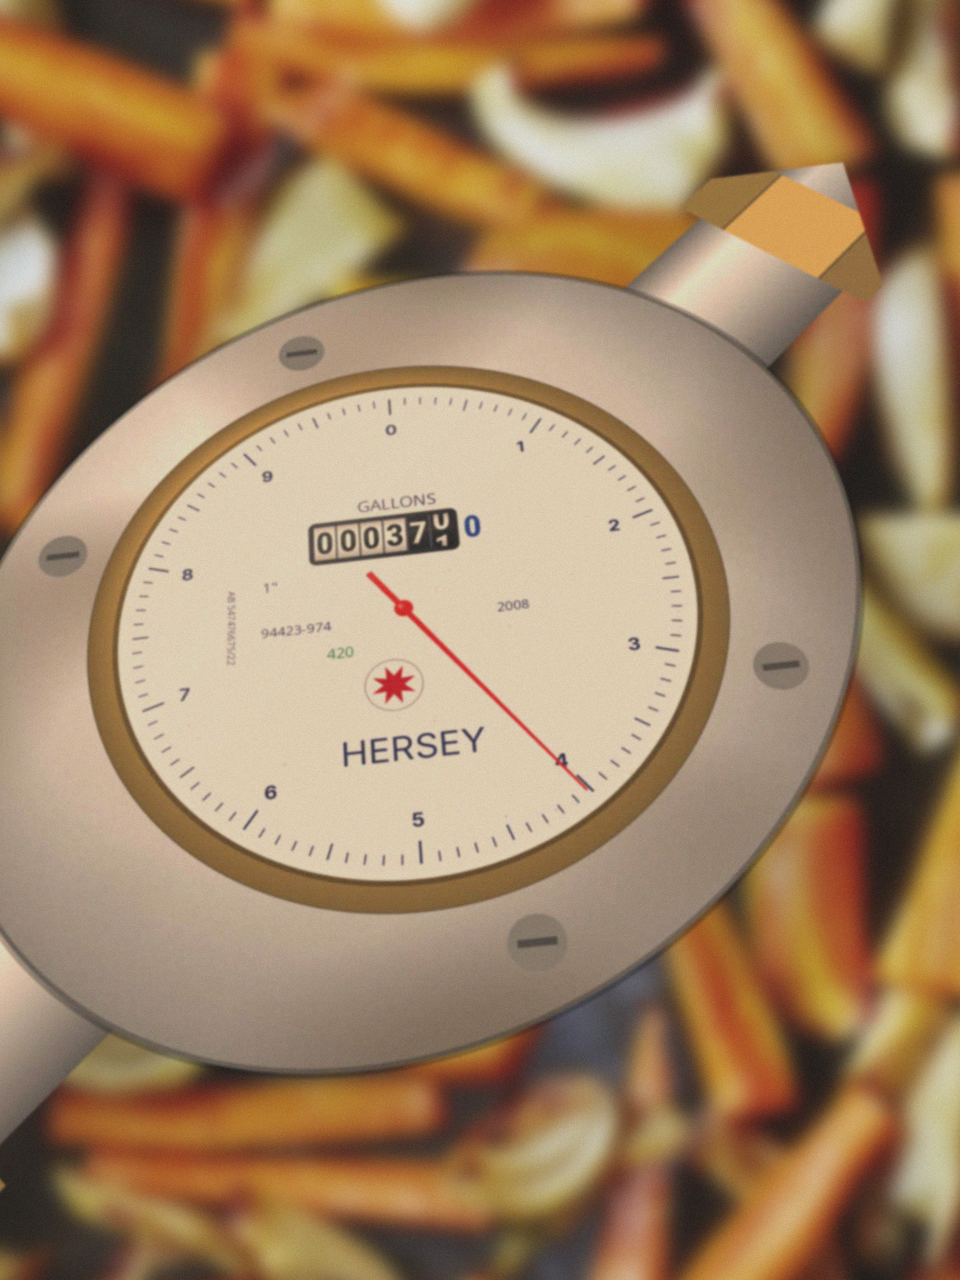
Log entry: 3704.0 gal
